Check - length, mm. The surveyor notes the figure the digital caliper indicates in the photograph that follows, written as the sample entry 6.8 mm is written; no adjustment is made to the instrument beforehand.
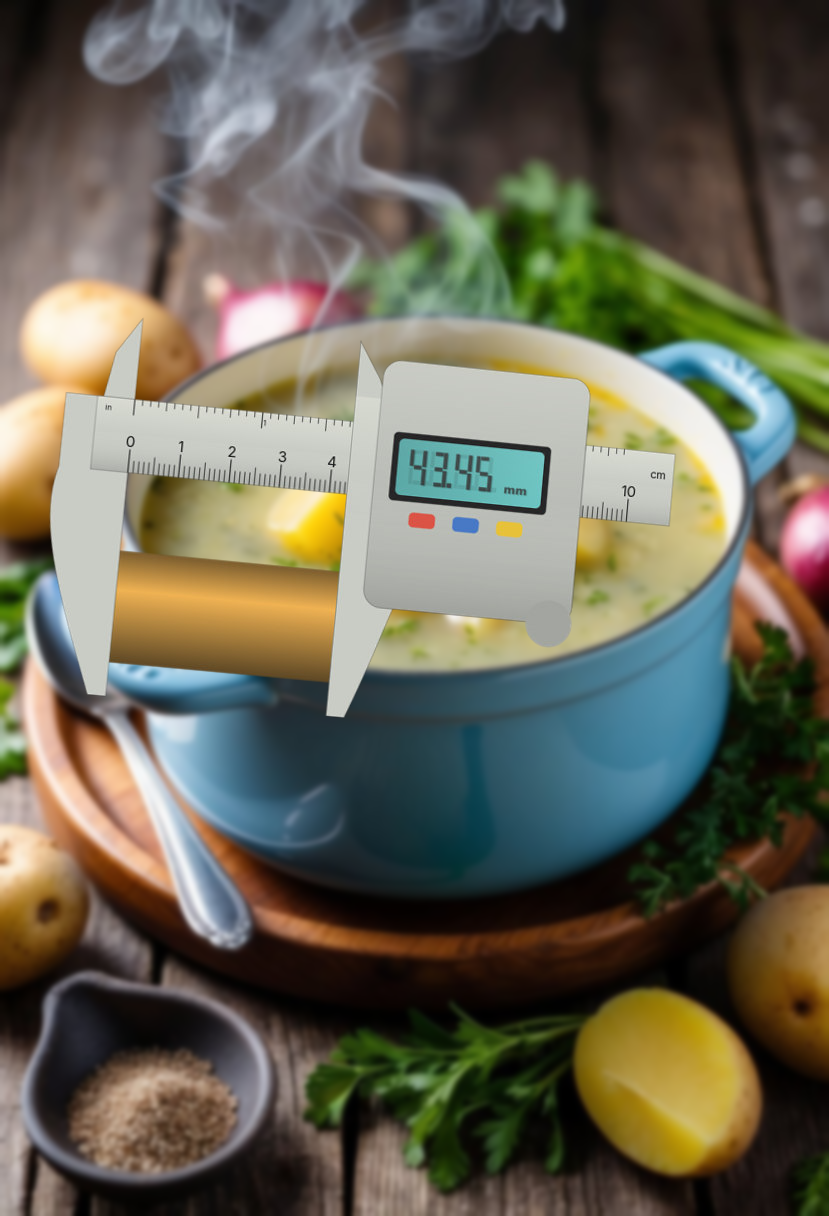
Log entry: 43.45 mm
